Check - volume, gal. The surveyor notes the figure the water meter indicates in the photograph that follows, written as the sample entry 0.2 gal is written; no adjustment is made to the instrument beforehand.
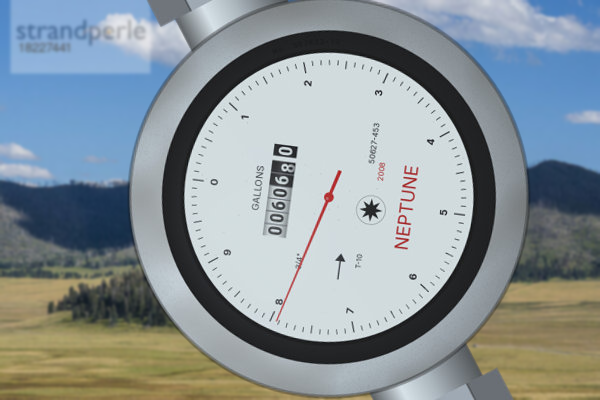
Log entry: 60677.9 gal
